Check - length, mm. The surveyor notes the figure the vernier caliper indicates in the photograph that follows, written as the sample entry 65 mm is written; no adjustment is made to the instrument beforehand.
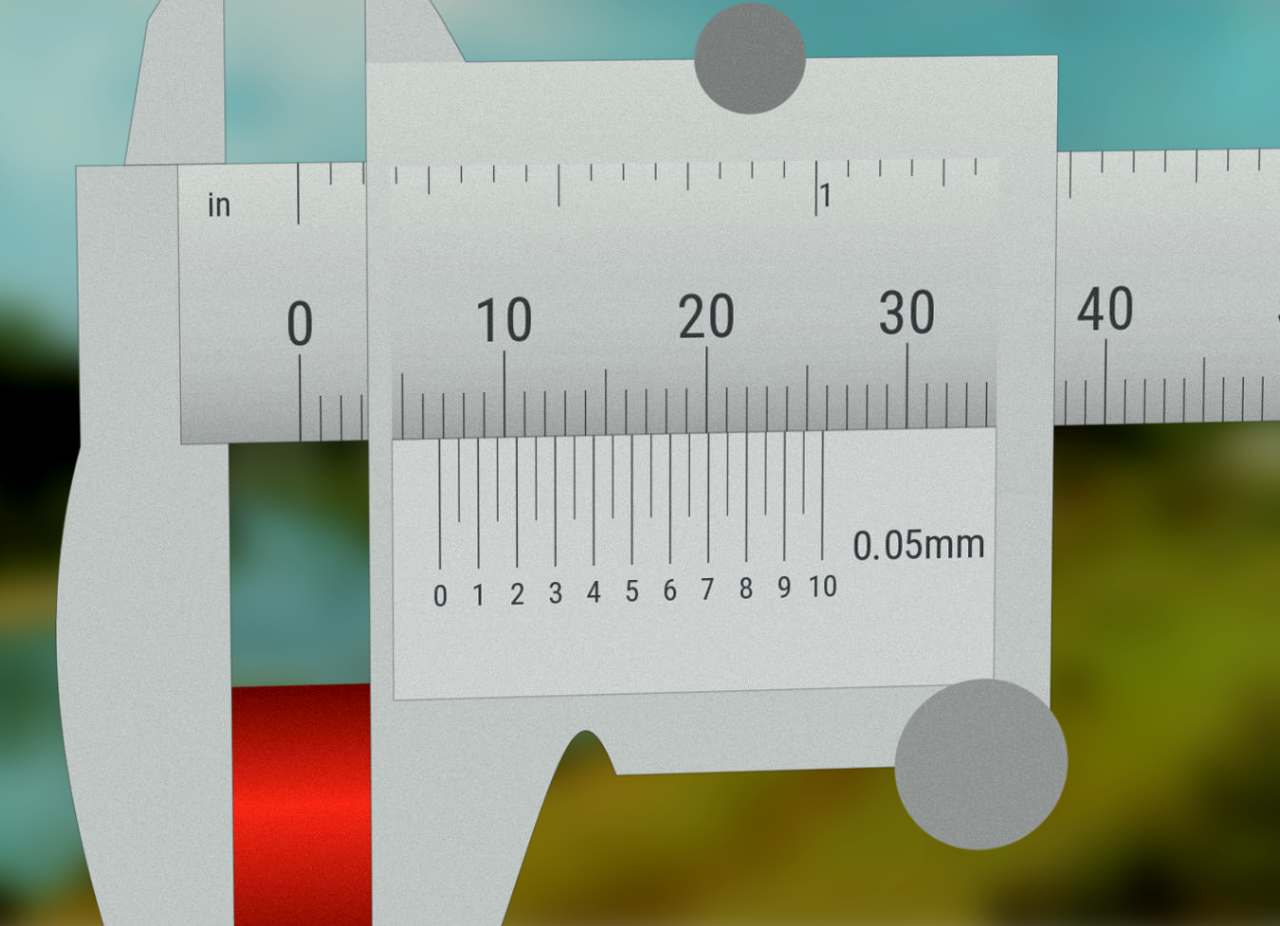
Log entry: 6.8 mm
